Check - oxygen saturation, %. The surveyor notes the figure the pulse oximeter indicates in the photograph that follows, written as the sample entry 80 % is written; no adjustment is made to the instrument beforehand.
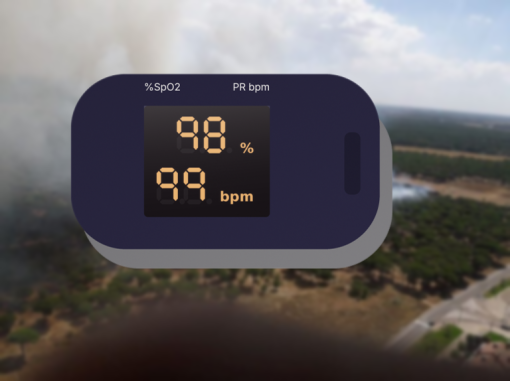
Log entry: 98 %
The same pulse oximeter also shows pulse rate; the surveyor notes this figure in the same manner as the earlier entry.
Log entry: 99 bpm
